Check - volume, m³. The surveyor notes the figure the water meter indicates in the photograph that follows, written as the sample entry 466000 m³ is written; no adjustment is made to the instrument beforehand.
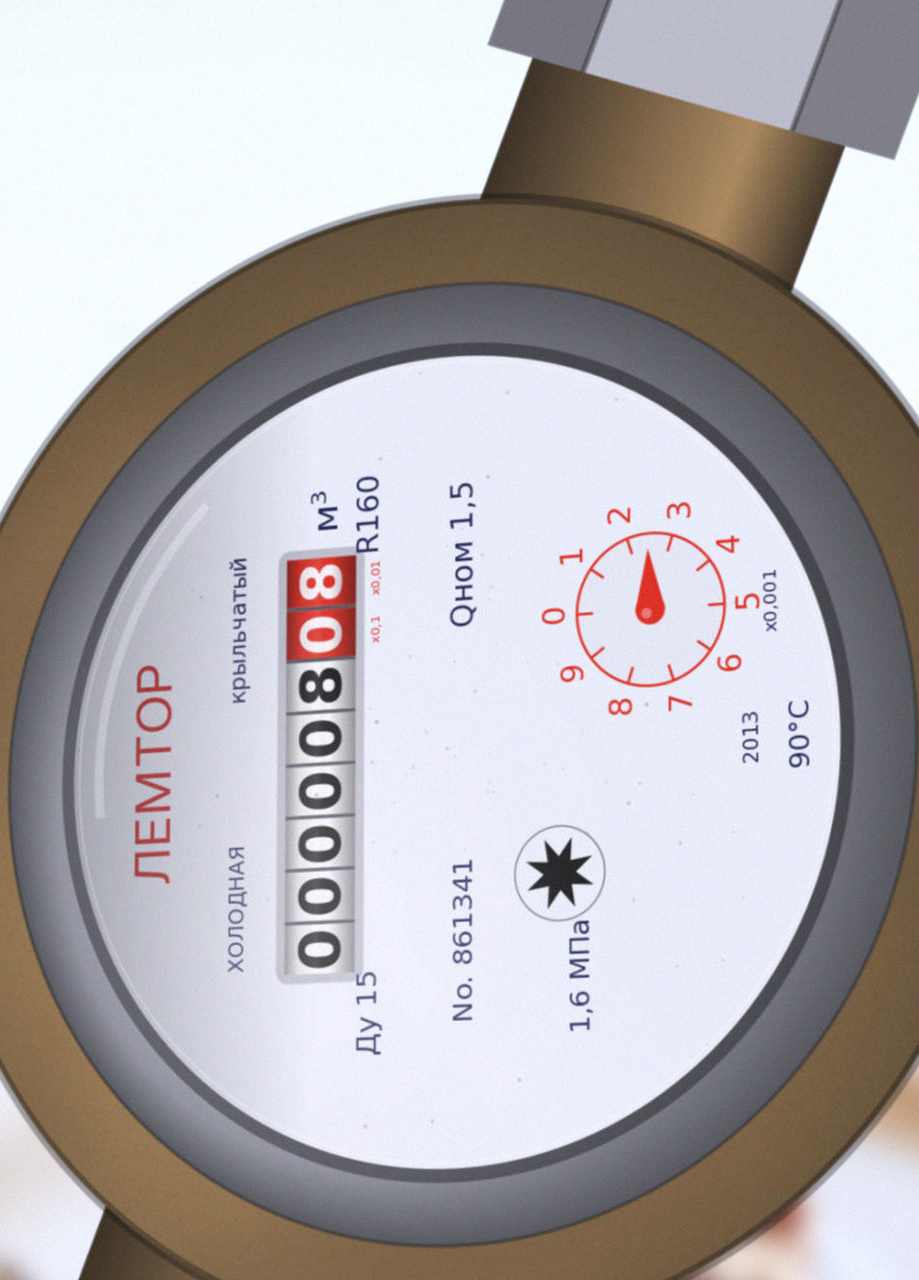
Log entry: 8.082 m³
